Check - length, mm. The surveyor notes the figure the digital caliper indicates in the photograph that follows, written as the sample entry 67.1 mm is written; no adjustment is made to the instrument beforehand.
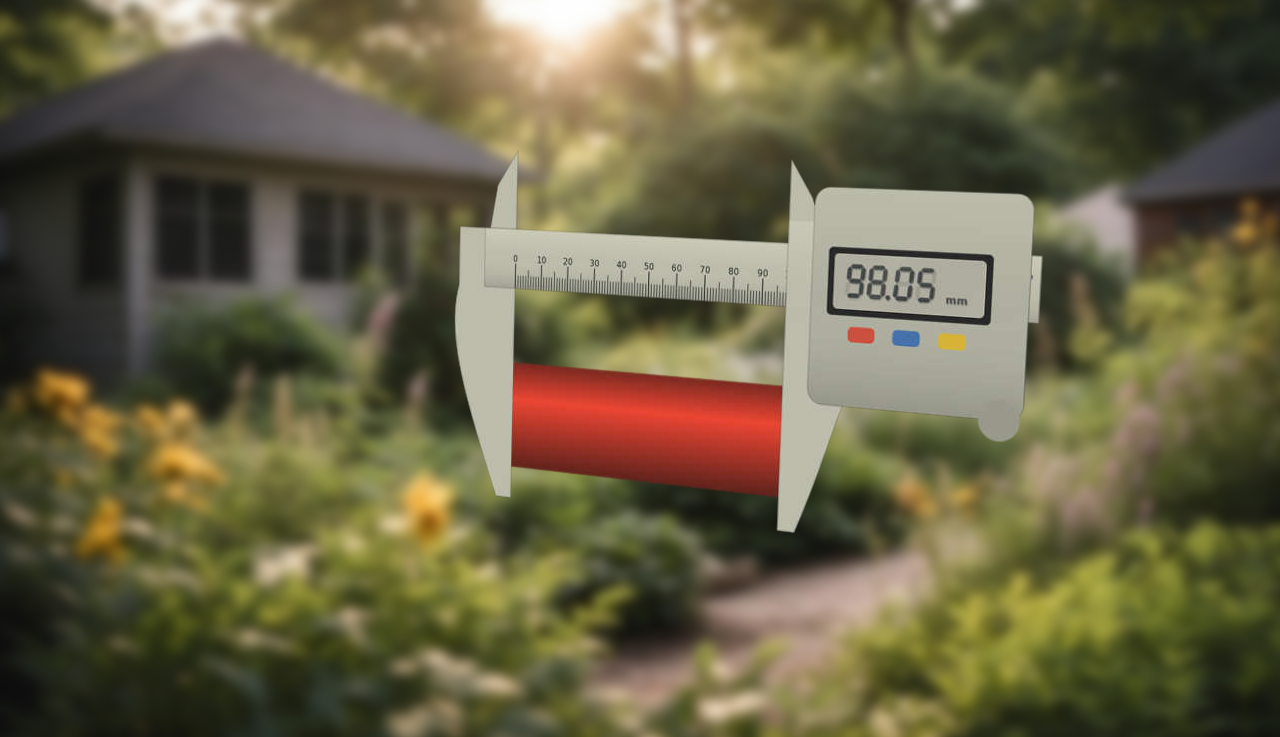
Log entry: 98.05 mm
